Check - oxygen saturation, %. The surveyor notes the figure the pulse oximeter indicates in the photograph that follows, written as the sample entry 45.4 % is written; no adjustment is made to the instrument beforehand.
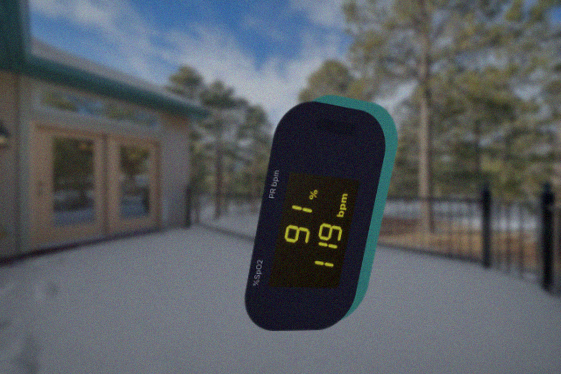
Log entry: 91 %
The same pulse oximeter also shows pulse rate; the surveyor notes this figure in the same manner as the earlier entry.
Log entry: 119 bpm
